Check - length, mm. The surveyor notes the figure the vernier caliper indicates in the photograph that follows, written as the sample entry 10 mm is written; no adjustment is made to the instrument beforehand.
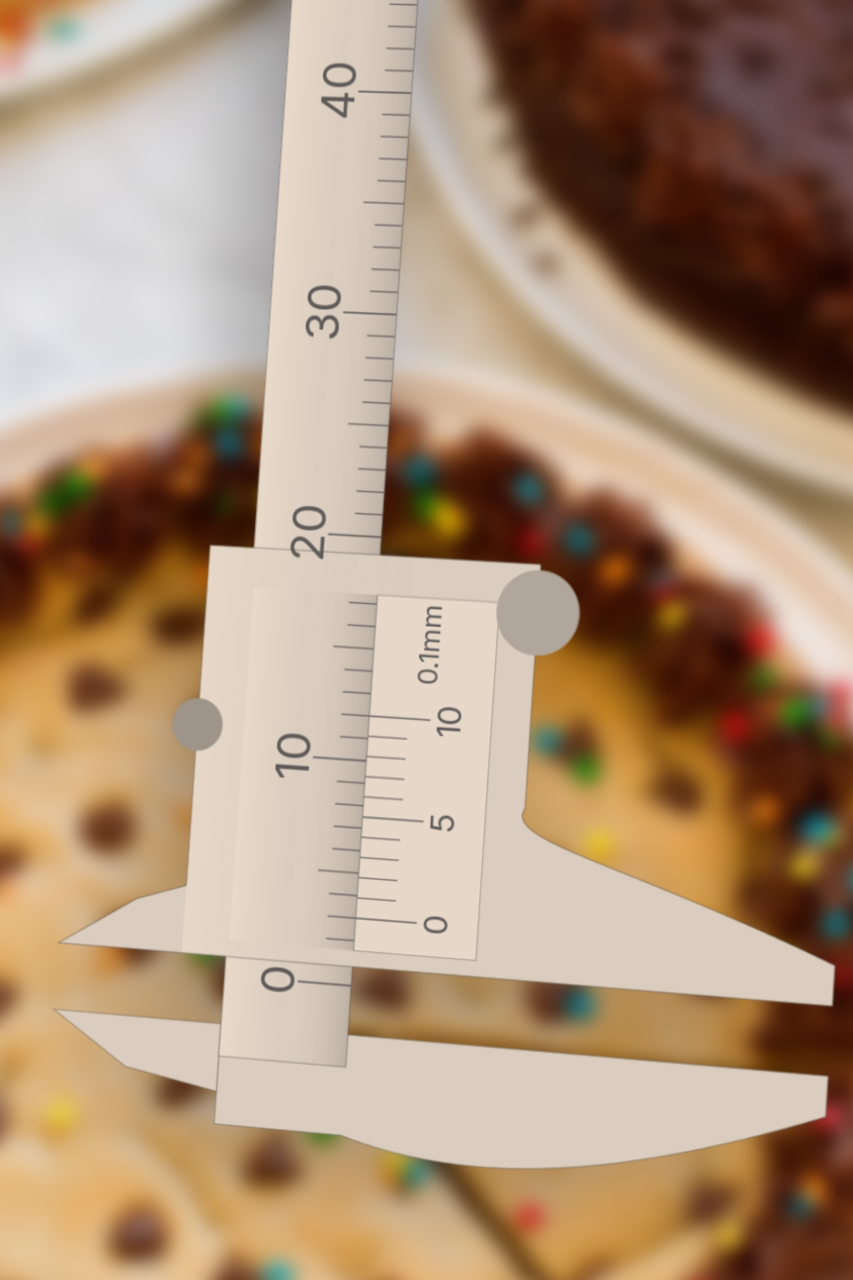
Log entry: 3.0 mm
